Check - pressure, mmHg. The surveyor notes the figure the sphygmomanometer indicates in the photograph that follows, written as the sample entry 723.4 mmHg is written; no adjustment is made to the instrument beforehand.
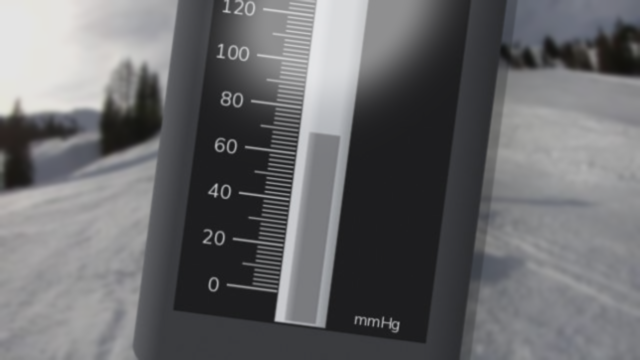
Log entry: 70 mmHg
